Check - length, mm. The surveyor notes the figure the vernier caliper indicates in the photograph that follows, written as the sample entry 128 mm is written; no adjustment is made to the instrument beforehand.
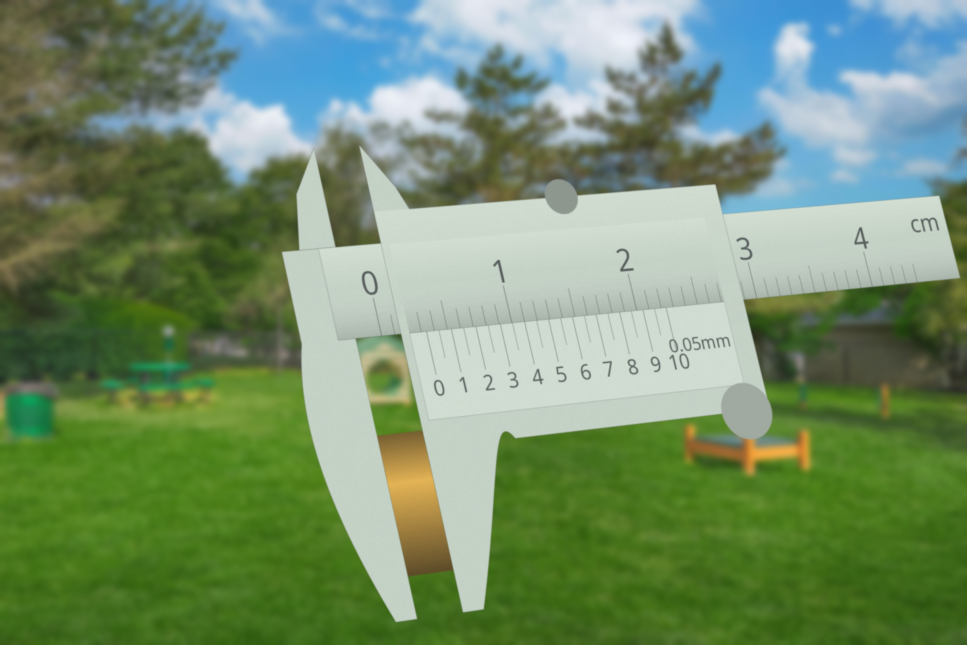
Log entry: 3.4 mm
